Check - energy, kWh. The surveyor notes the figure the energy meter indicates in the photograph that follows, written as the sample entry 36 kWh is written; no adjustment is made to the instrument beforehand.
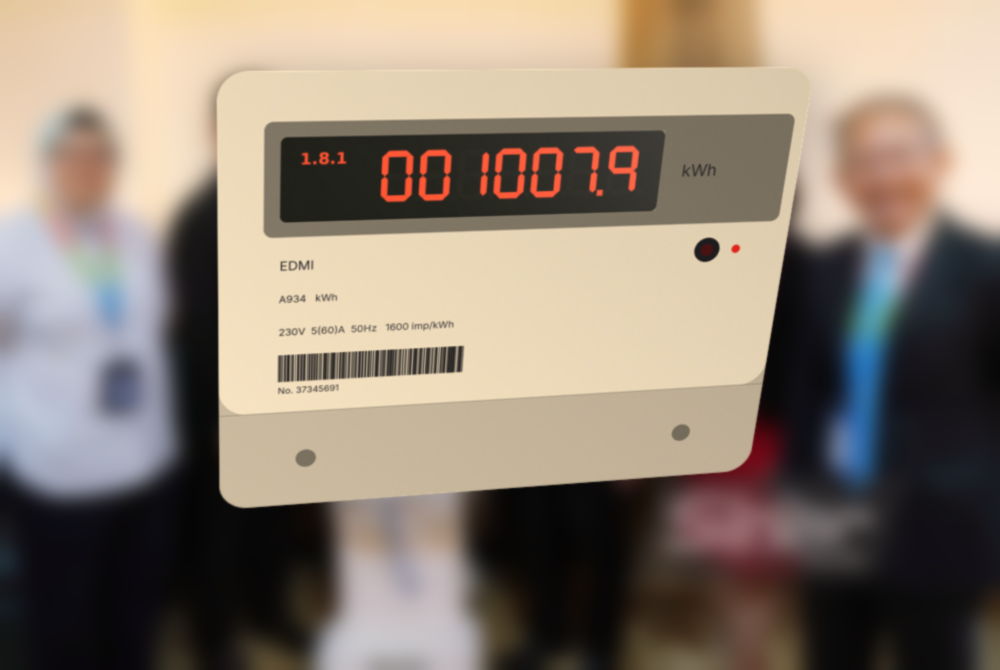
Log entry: 1007.9 kWh
